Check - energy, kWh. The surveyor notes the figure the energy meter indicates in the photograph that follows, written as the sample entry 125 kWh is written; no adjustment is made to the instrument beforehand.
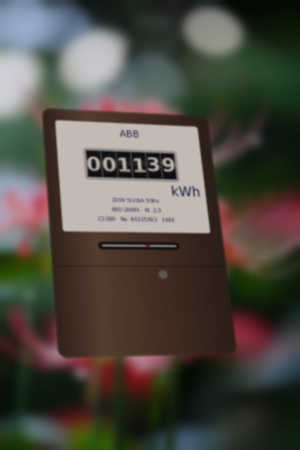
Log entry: 1139 kWh
